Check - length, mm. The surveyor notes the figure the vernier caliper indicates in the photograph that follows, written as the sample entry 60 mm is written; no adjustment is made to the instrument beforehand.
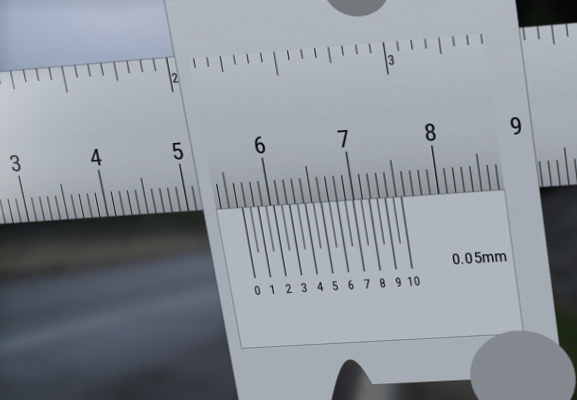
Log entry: 56.6 mm
